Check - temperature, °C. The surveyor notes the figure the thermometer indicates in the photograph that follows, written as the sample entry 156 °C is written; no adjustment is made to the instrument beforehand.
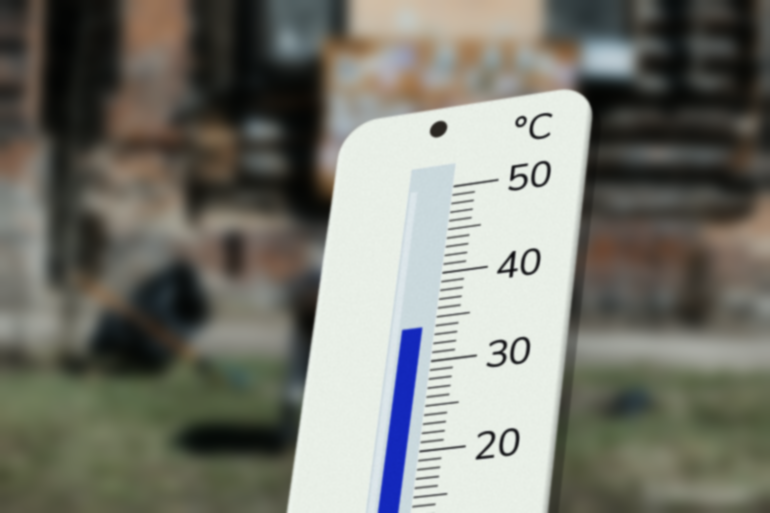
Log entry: 34 °C
